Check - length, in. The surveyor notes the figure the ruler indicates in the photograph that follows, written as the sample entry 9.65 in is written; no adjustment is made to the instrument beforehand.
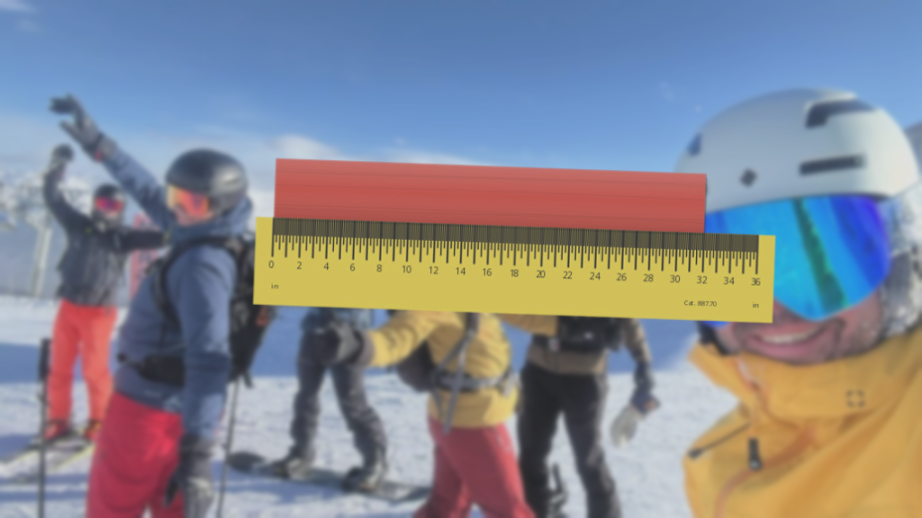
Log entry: 32 in
